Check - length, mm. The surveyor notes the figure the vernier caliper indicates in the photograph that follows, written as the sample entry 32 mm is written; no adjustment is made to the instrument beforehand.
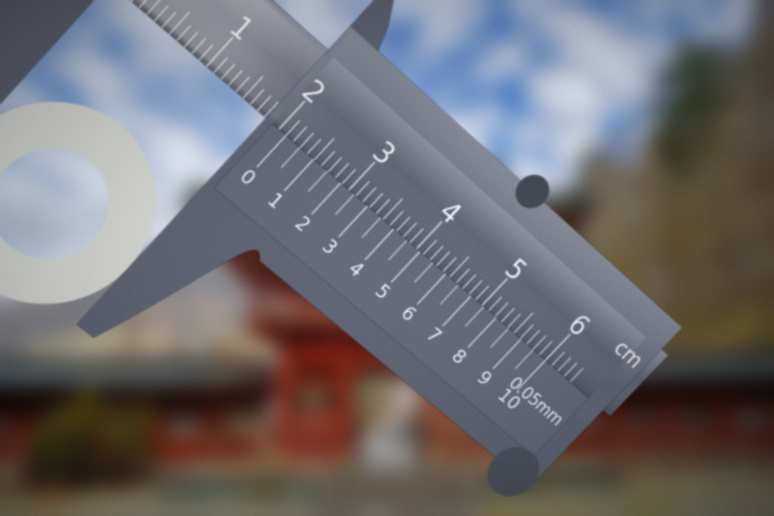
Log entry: 21.0 mm
